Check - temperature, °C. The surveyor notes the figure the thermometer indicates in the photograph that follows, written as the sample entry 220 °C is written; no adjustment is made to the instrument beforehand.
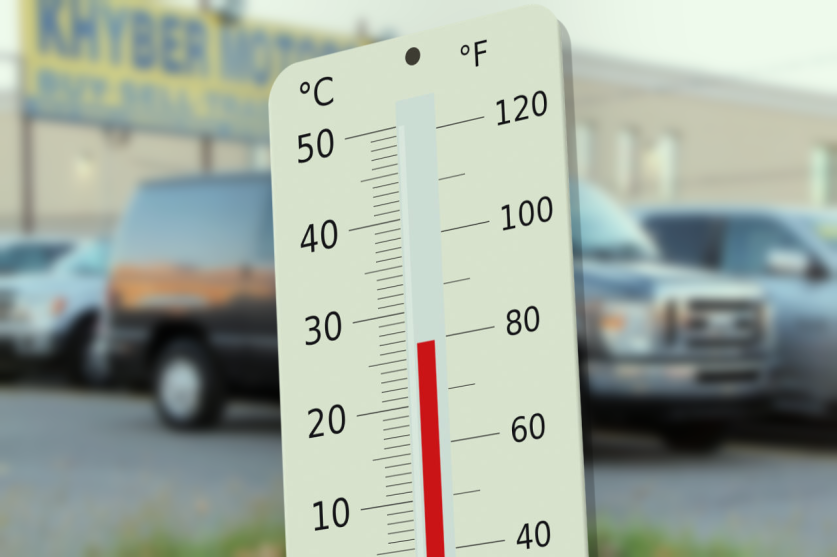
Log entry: 26.5 °C
